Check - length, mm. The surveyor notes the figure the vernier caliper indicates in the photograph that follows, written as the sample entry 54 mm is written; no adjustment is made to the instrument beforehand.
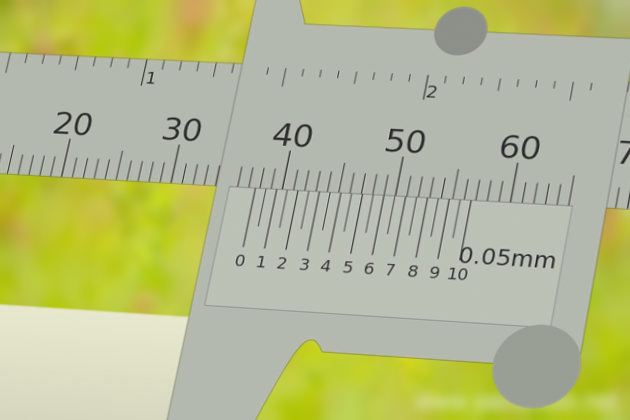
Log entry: 37.6 mm
